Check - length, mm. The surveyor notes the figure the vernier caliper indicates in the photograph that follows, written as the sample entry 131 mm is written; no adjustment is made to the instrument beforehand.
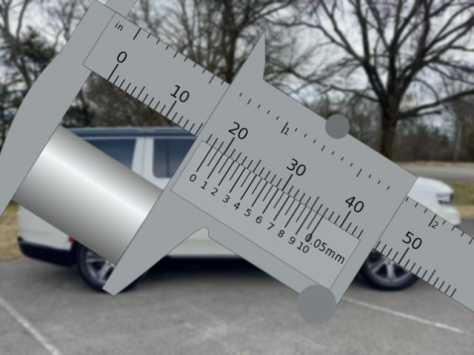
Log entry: 18.0 mm
